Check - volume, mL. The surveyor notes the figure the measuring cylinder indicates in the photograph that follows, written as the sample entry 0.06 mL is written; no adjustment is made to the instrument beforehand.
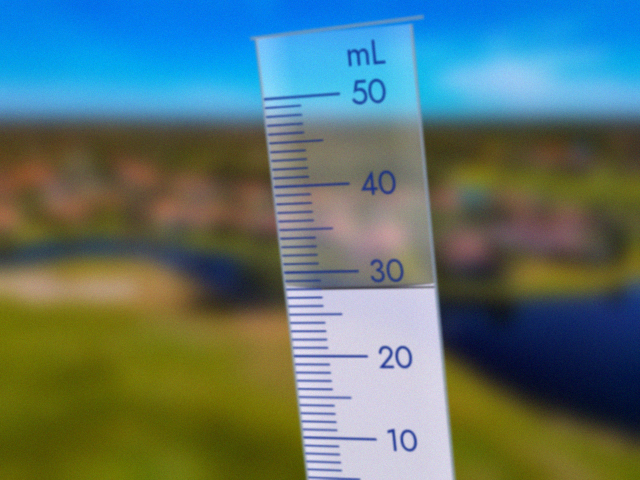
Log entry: 28 mL
